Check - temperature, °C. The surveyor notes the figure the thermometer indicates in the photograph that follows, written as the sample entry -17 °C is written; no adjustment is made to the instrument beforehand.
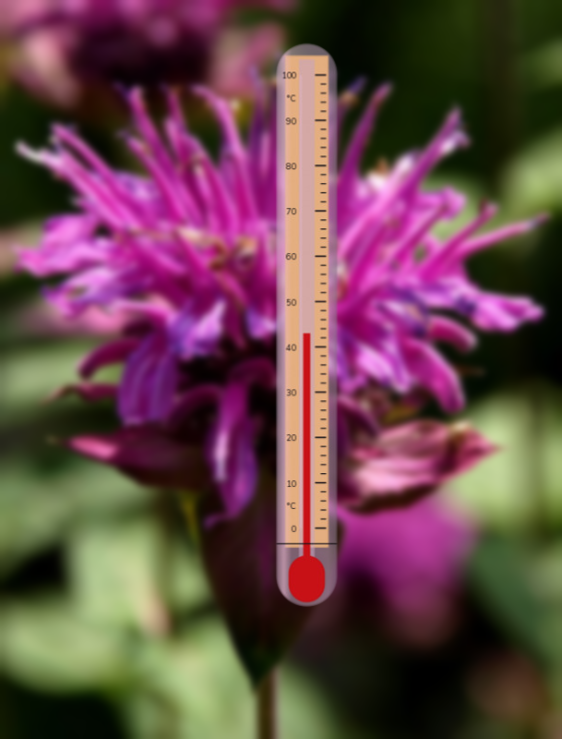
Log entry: 43 °C
